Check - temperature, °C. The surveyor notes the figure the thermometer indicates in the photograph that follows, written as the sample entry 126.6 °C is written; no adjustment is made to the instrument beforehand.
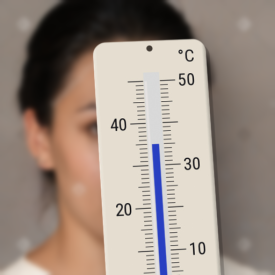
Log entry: 35 °C
